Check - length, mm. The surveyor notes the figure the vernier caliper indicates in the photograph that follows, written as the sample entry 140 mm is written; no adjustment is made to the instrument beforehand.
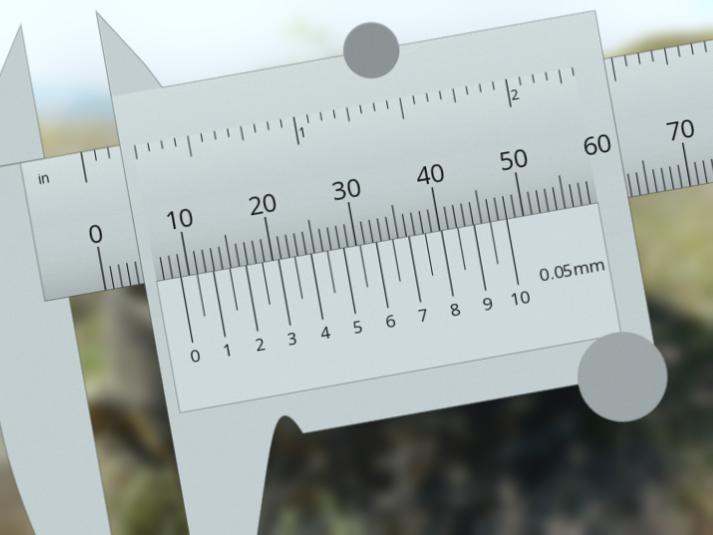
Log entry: 9.0 mm
